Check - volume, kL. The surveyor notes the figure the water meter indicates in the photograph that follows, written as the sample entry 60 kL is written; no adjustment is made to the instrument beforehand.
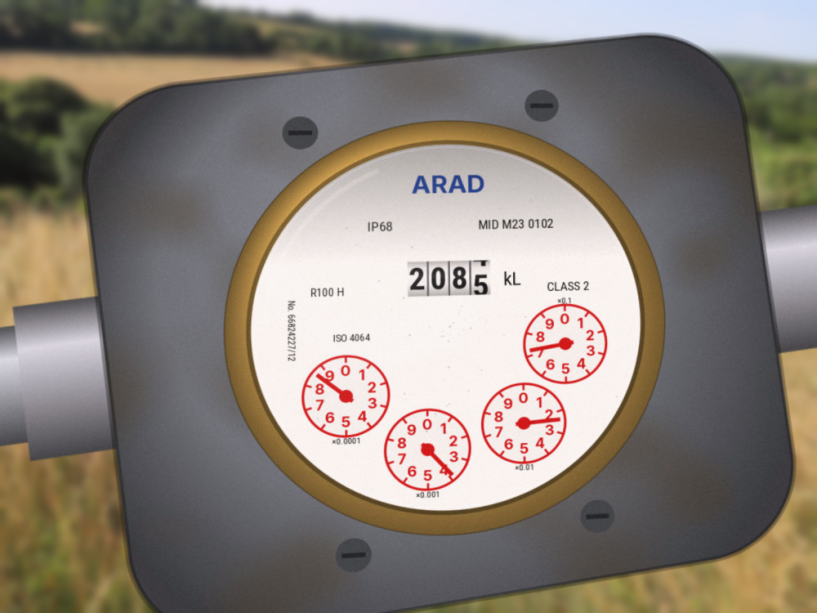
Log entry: 2084.7238 kL
